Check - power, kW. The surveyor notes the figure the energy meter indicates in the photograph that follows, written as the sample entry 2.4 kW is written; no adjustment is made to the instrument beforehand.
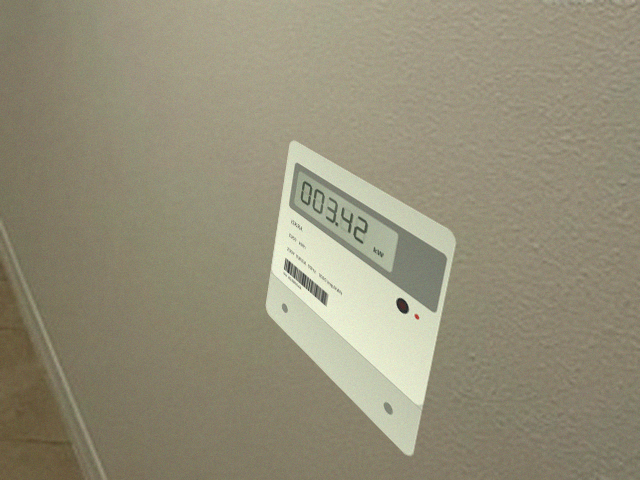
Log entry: 3.42 kW
